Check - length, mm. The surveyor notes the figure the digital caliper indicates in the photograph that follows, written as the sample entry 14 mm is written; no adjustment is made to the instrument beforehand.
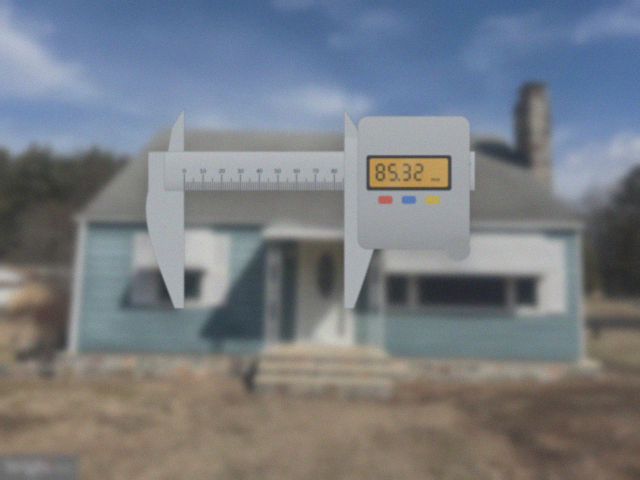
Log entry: 85.32 mm
